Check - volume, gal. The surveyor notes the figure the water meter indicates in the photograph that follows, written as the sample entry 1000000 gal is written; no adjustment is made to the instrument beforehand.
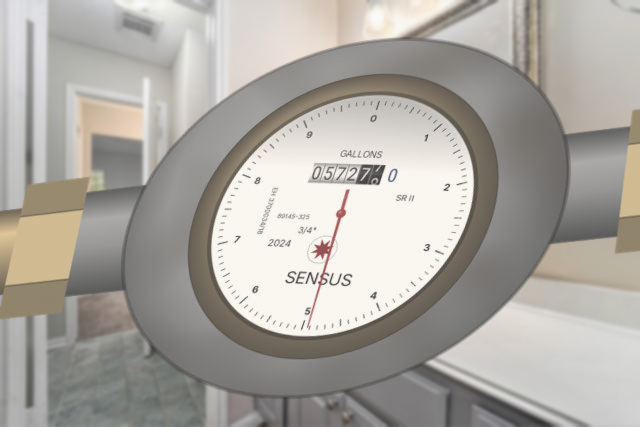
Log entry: 572774.9 gal
